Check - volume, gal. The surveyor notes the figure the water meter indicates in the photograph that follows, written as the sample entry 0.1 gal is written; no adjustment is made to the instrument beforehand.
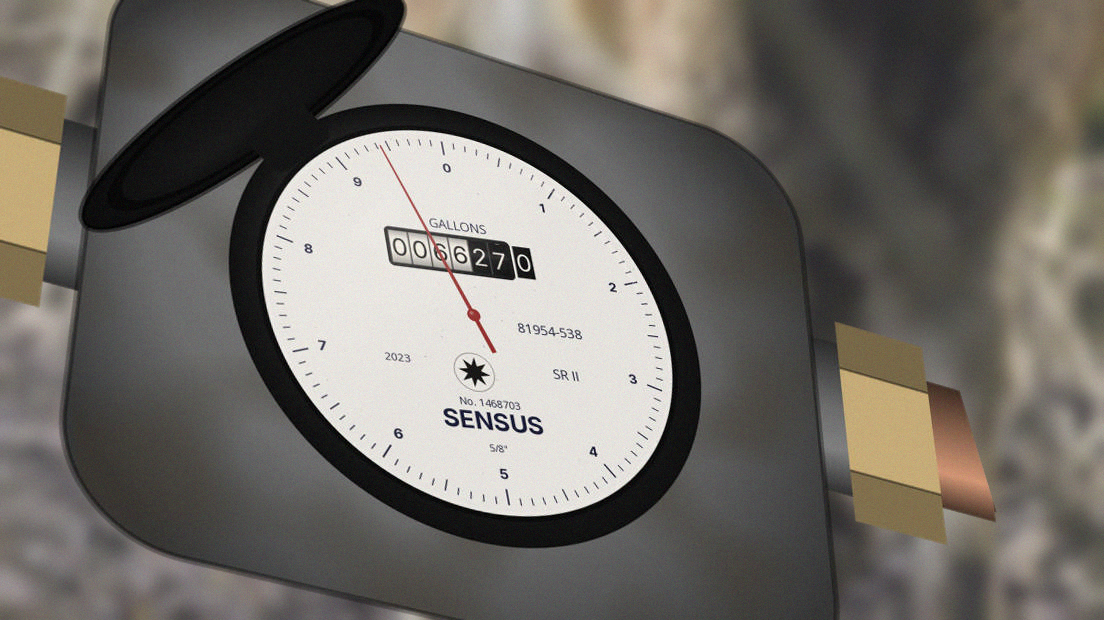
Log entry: 66269.4 gal
